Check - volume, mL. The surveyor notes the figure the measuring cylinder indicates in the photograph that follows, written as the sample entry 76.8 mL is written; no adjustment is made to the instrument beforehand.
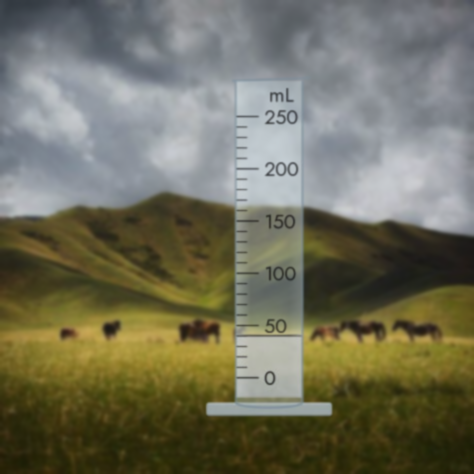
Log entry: 40 mL
